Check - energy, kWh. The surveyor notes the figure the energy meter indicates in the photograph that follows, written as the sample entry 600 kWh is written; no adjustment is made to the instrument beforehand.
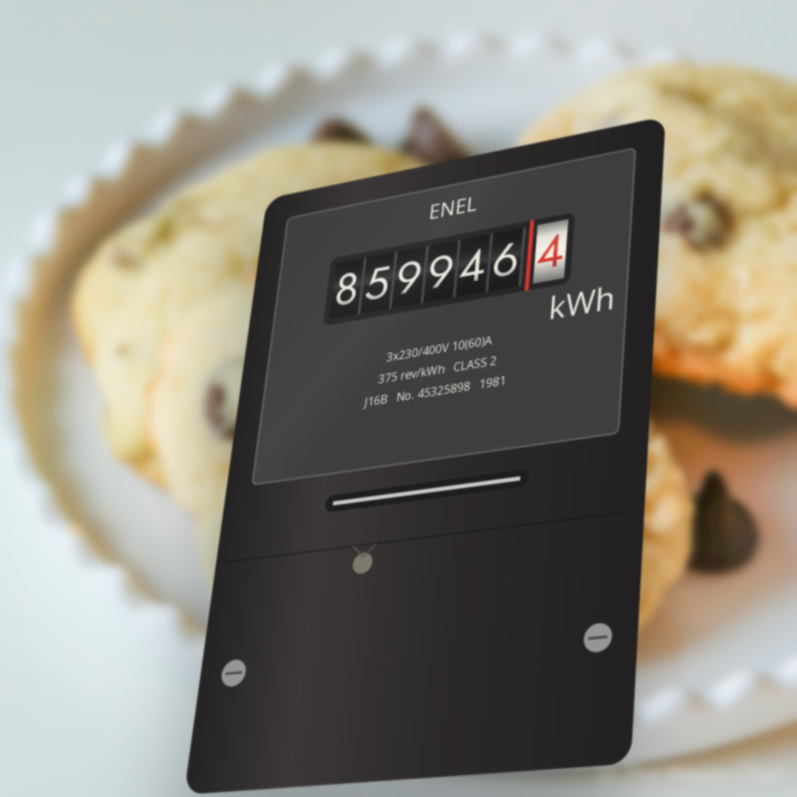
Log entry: 859946.4 kWh
